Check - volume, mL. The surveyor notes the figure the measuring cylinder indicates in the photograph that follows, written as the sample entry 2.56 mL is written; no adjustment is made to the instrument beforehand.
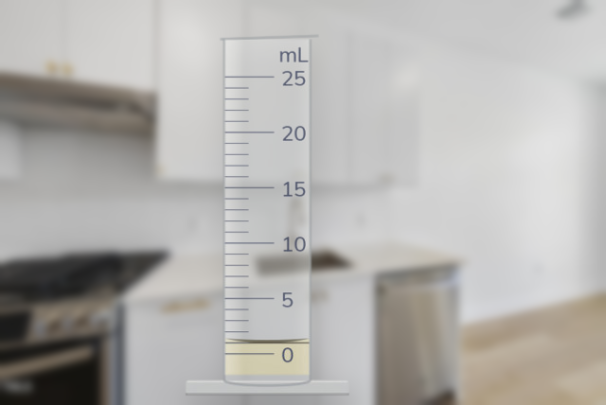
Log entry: 1 mL
